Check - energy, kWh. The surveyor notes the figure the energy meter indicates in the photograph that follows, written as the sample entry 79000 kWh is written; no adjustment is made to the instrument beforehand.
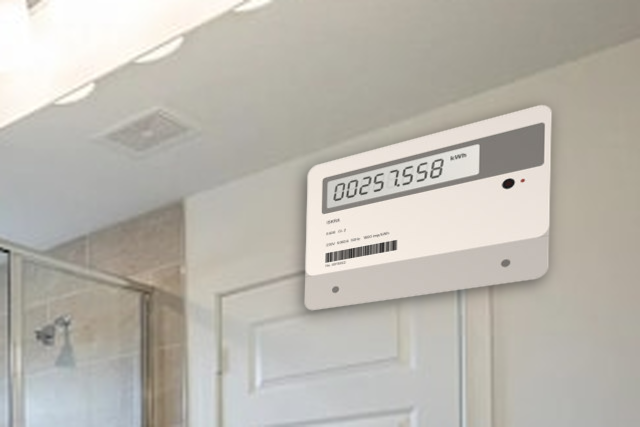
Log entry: 257.558 kWh
